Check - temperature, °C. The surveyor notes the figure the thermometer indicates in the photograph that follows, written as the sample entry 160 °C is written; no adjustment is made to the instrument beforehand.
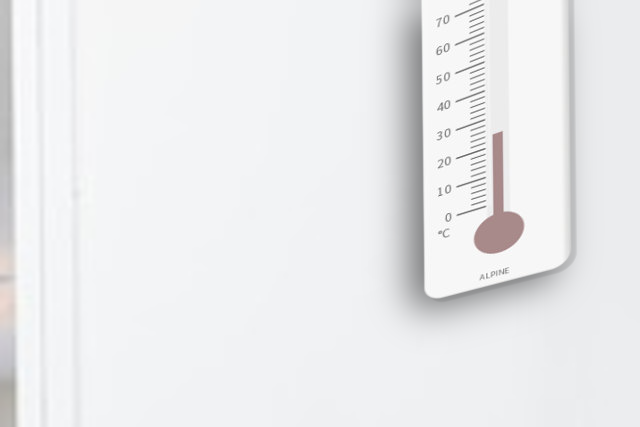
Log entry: 24 °C
